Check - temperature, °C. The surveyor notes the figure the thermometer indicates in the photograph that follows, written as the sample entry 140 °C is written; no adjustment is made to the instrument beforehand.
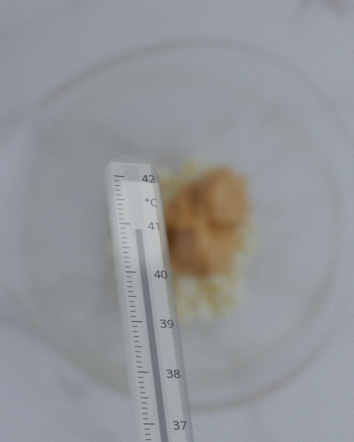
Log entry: 40.9 °C
